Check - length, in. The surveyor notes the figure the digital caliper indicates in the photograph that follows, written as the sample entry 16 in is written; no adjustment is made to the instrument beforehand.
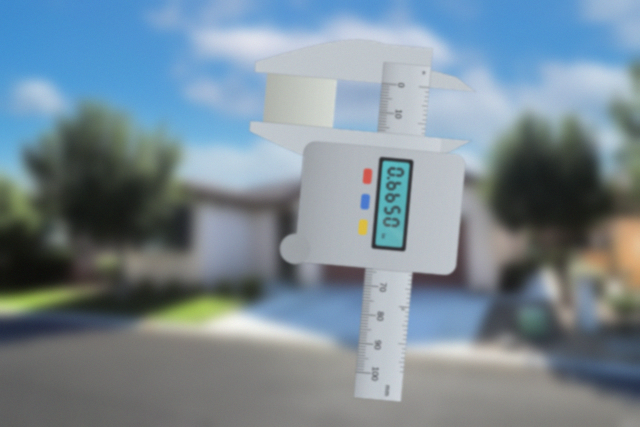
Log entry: 0.6650 in
